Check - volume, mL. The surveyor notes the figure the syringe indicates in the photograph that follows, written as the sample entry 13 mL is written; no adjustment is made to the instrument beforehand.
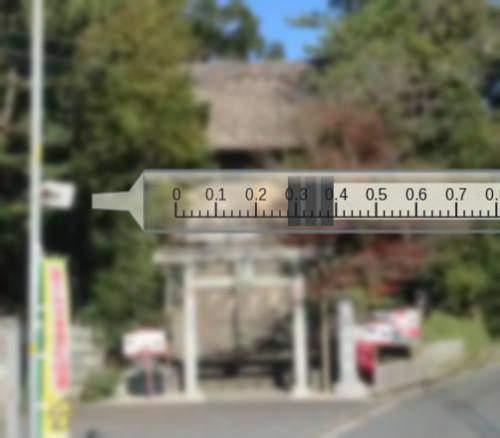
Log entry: 0.28 mL
